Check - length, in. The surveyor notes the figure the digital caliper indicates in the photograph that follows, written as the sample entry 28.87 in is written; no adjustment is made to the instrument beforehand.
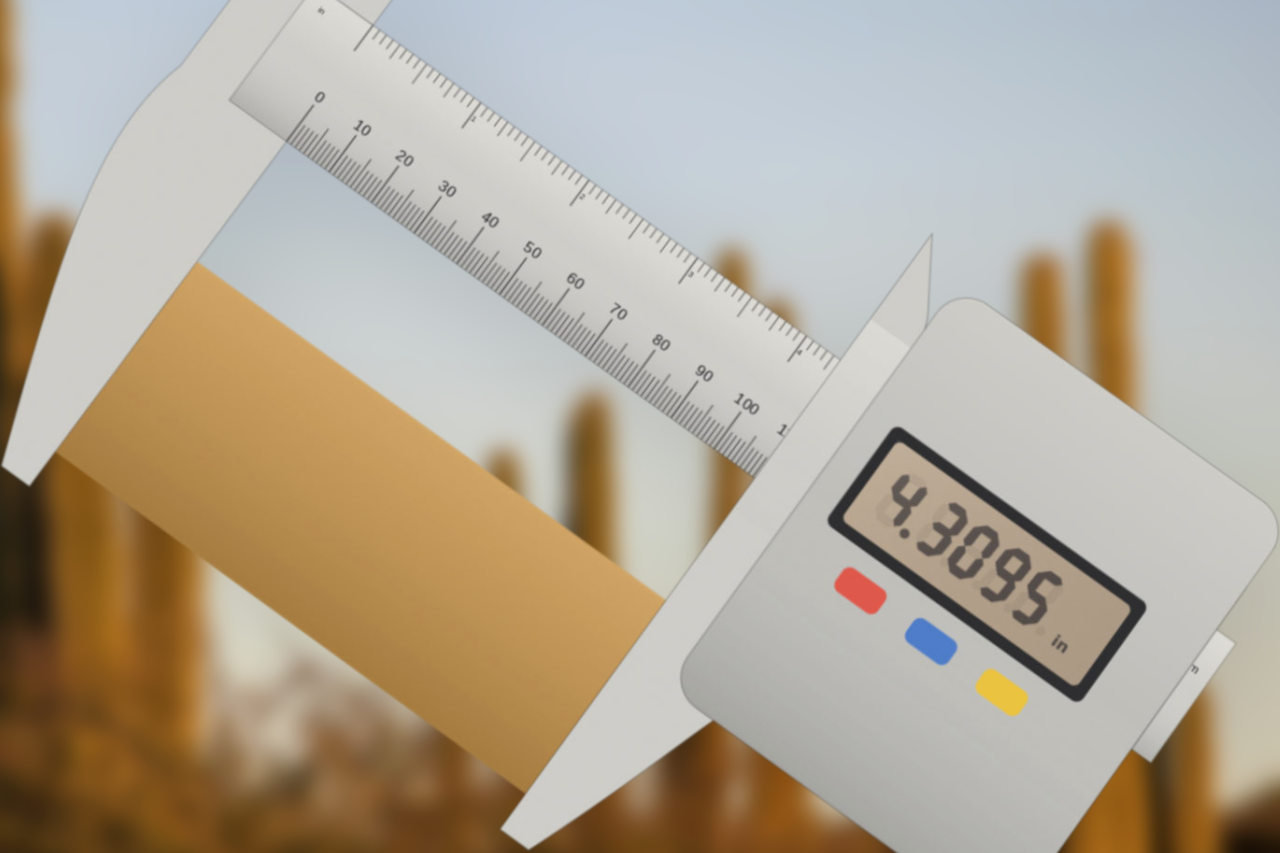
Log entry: 4.3095 in
